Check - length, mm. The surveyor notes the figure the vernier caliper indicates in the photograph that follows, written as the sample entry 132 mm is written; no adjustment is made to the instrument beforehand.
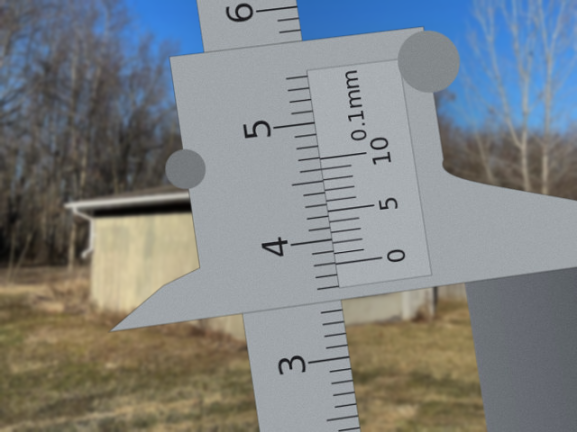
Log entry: 37.9 mm
